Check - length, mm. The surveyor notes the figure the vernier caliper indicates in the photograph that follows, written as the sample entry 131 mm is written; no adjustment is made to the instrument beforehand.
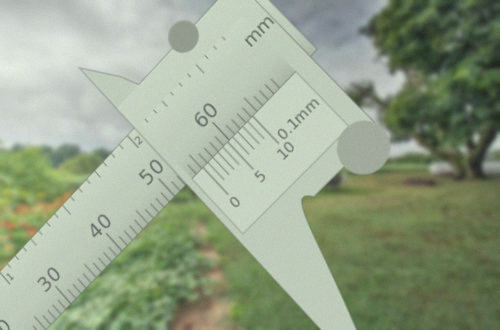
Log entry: 55.2 mm
